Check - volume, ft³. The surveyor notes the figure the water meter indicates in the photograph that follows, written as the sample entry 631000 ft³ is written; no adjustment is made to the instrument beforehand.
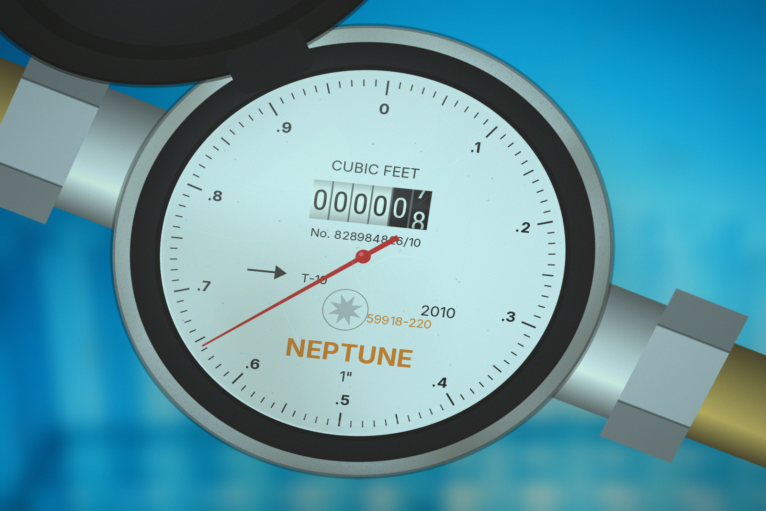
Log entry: 7.64 ft³
